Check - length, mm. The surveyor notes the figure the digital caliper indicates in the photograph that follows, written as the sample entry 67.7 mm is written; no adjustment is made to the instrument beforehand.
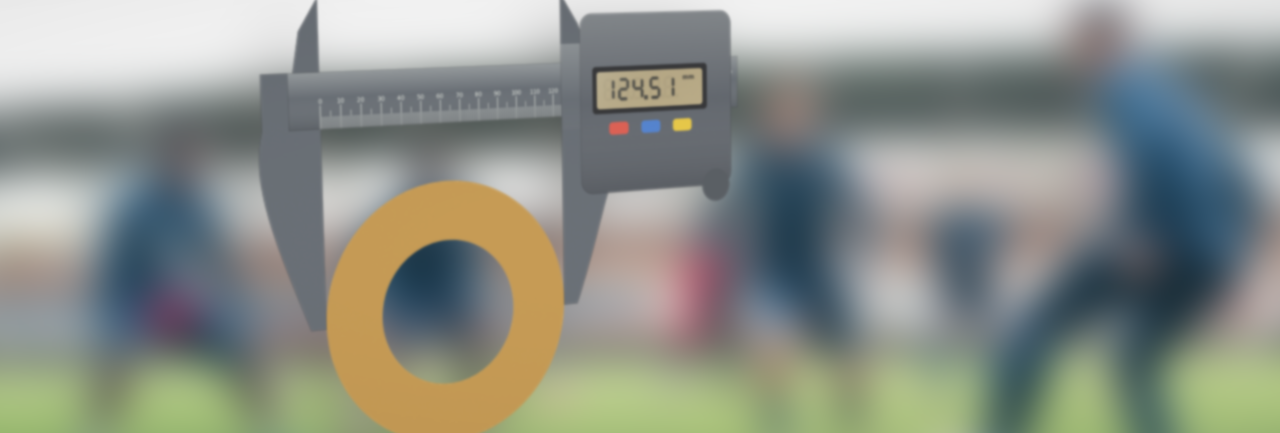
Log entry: 124.51 mm
